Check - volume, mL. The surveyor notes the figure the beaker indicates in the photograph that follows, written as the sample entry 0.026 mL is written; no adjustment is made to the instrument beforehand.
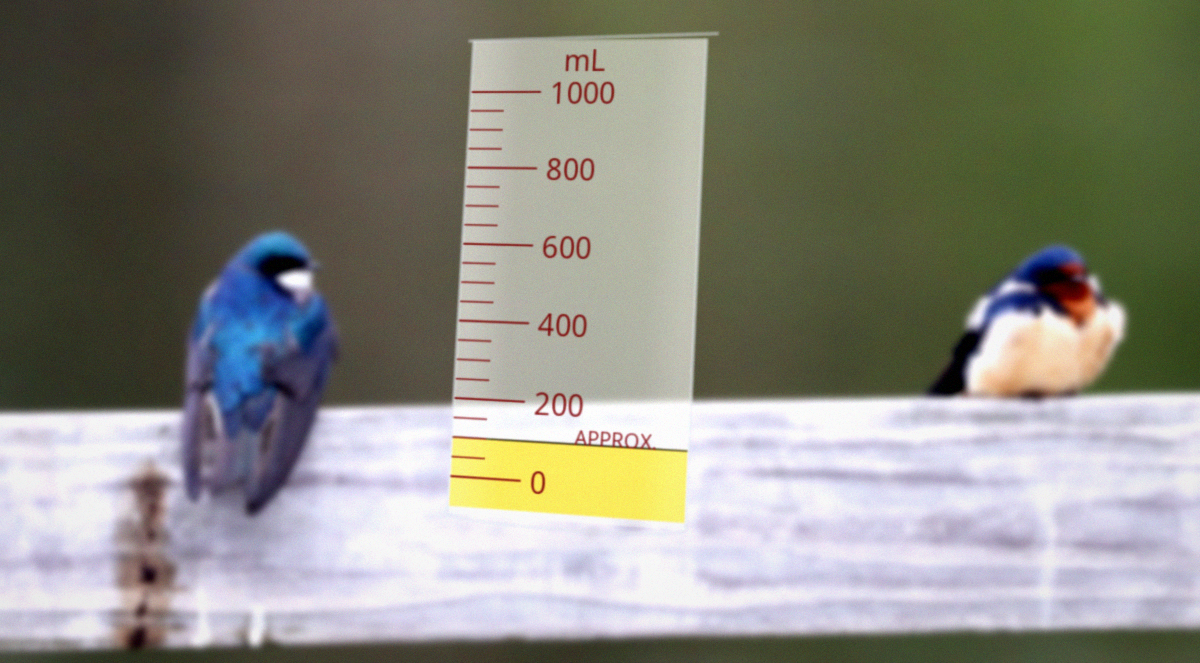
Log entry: 100 mL
